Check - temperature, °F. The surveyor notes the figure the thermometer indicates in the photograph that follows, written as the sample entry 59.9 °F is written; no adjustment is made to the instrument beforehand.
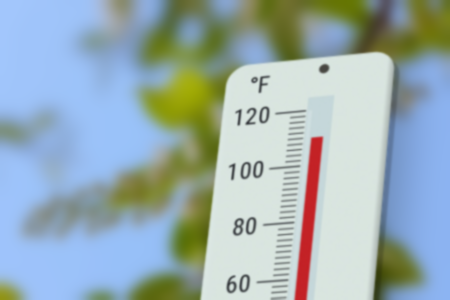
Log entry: 110 °F
